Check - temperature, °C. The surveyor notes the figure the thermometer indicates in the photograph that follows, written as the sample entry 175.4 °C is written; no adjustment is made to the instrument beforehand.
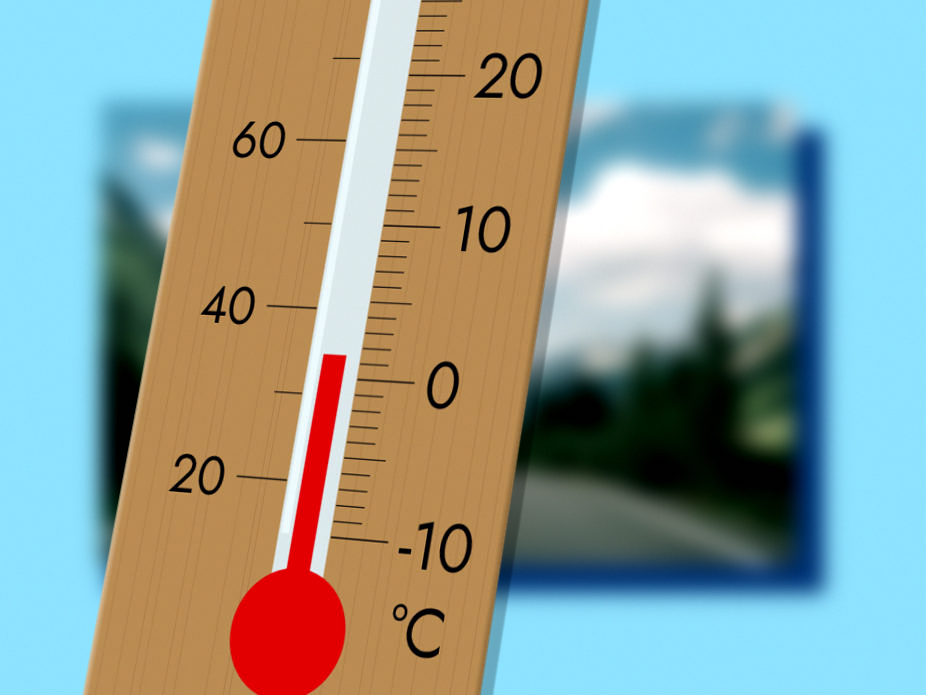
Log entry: 1.5 °C
